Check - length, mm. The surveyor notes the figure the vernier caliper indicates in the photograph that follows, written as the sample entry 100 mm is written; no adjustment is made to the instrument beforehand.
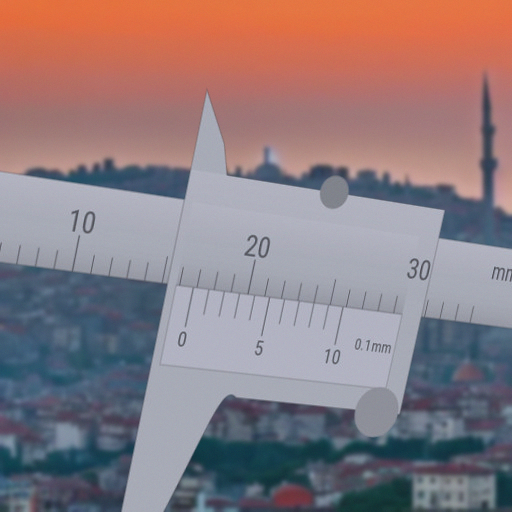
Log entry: 16.8 mm
